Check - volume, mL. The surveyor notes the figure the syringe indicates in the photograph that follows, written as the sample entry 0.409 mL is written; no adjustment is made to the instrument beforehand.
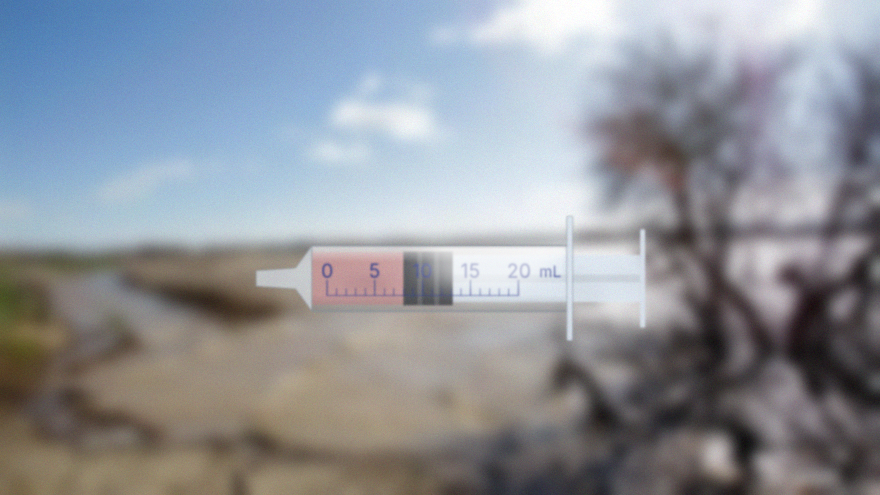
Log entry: 8 mL
